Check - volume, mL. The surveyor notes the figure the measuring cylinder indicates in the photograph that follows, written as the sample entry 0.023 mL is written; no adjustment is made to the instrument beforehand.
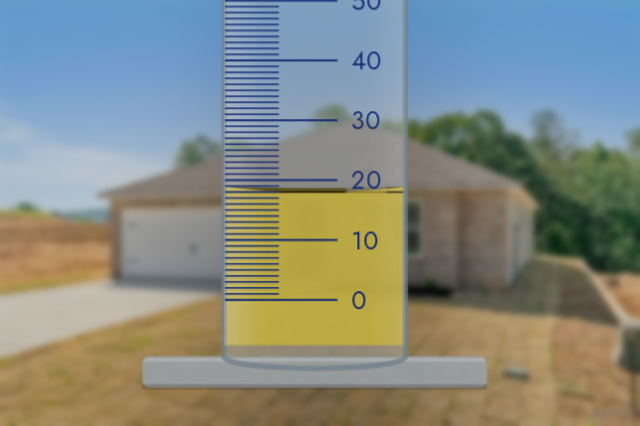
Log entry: 18 mL
